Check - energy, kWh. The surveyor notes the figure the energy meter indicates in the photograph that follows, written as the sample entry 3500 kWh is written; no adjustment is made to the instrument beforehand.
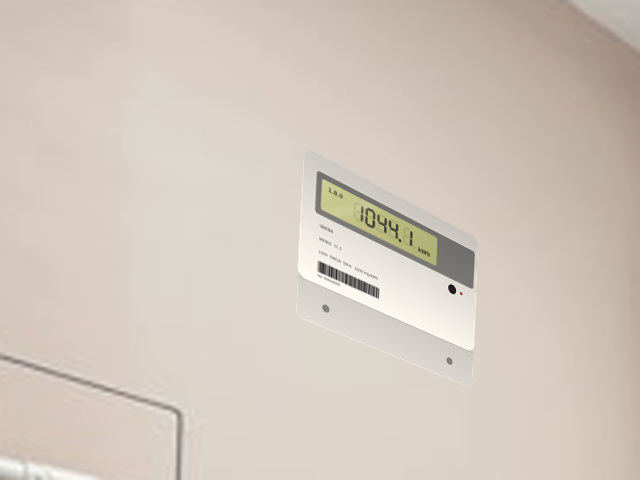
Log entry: 1044.1 kWh
